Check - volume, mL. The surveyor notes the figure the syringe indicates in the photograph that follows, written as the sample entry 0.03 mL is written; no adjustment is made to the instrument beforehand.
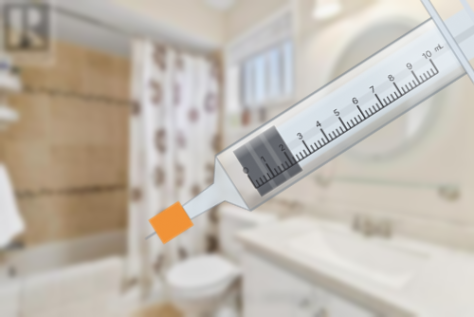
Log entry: 0 mL
